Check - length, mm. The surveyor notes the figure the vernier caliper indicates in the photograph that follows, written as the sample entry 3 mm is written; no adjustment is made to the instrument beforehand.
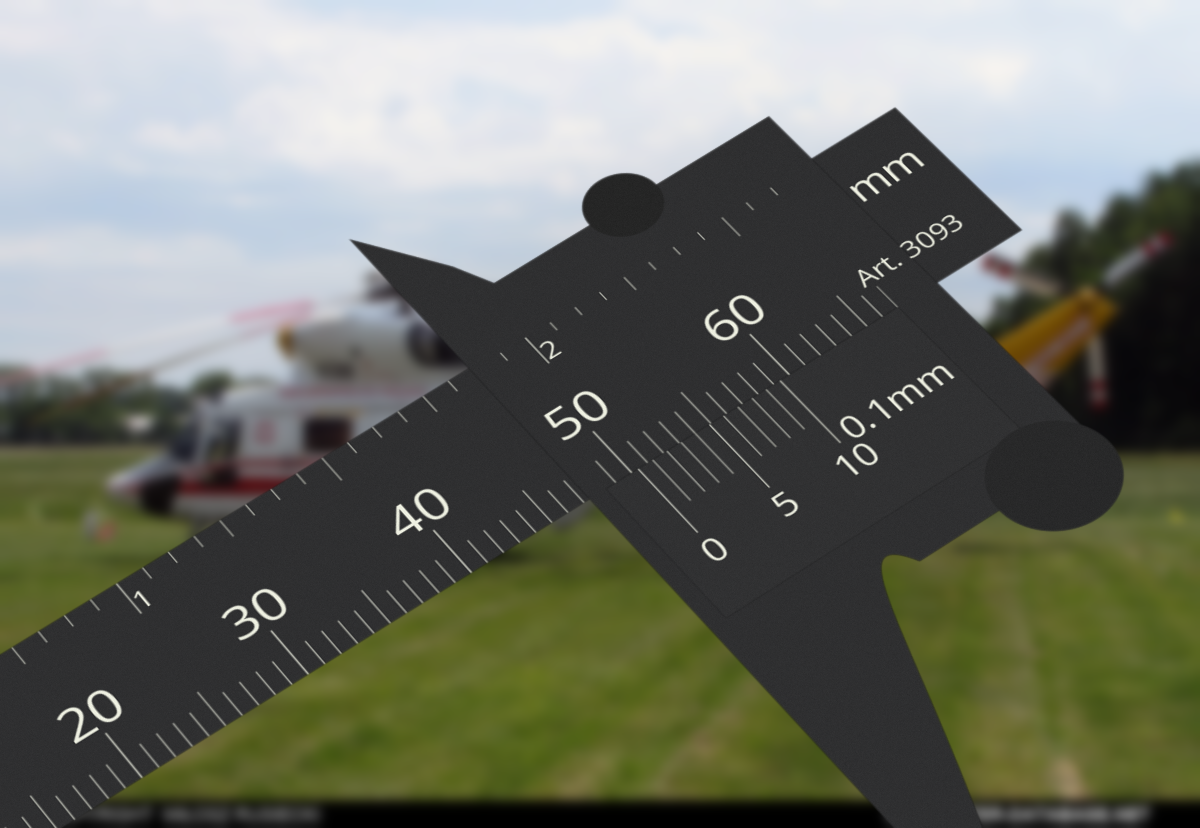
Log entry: 50.4 mm
